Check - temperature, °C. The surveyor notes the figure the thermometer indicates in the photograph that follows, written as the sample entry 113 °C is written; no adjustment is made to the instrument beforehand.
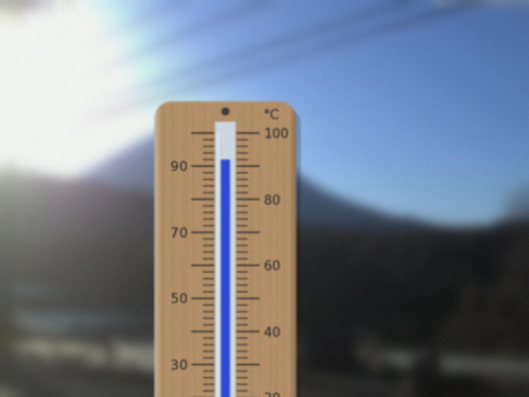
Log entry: 92 °C
